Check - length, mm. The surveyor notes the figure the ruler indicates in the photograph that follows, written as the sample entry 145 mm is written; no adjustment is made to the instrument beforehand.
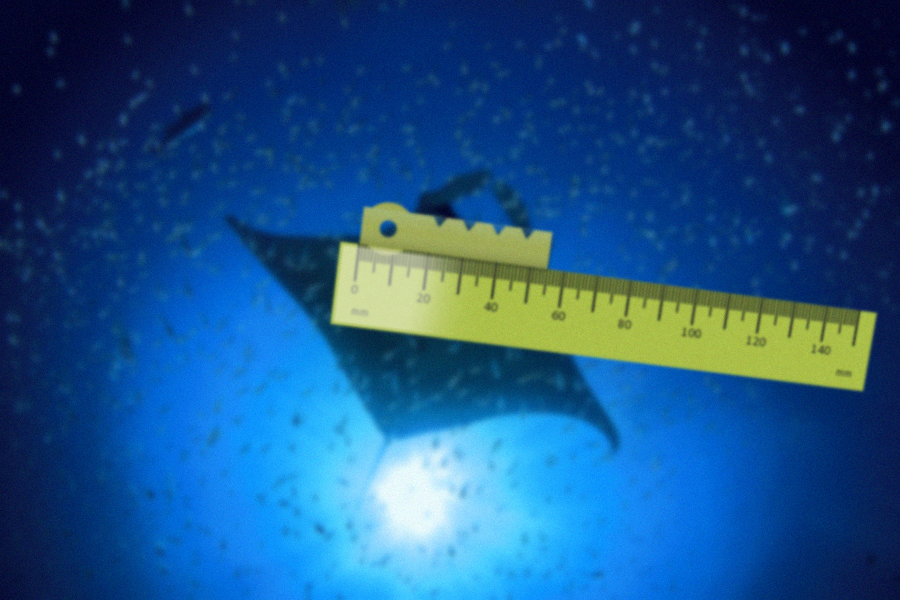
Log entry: 55 mm
